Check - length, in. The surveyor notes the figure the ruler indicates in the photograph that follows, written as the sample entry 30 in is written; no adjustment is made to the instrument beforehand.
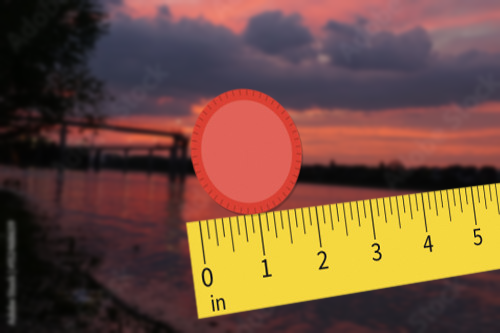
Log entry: 1.875 in
